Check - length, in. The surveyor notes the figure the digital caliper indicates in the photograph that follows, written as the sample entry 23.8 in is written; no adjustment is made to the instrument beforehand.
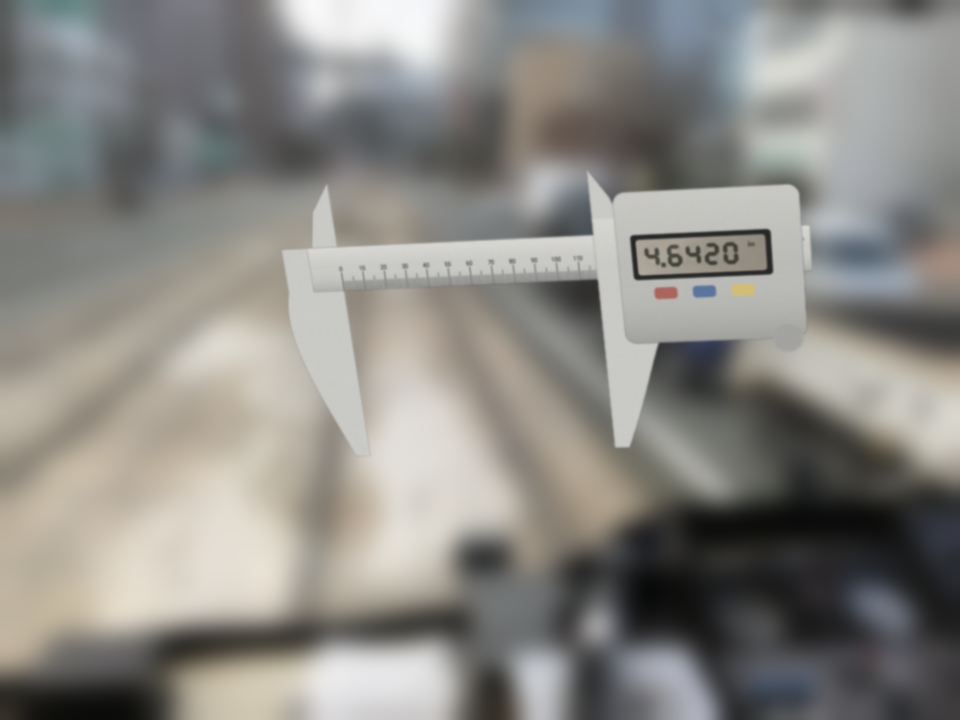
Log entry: 4.6420 in
